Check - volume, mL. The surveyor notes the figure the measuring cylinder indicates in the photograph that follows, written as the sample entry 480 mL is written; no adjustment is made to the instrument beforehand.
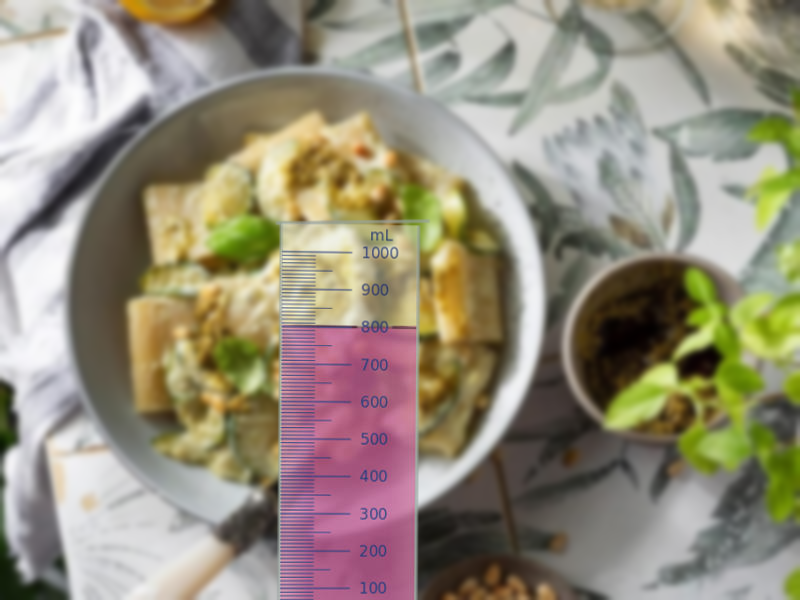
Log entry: 800 mL
